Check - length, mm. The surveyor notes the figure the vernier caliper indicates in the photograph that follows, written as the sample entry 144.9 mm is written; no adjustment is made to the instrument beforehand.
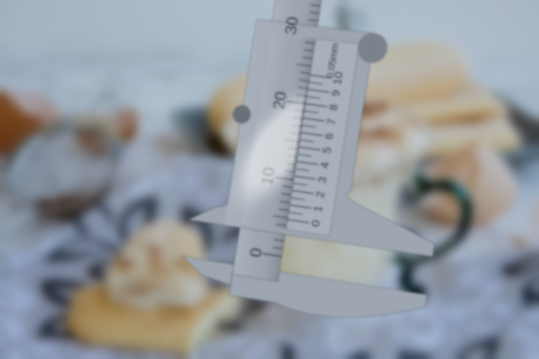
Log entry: 4.8 mm
